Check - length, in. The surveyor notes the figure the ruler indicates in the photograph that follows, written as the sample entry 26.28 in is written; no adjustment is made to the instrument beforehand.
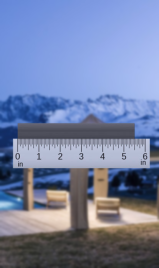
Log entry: 5.5 in
